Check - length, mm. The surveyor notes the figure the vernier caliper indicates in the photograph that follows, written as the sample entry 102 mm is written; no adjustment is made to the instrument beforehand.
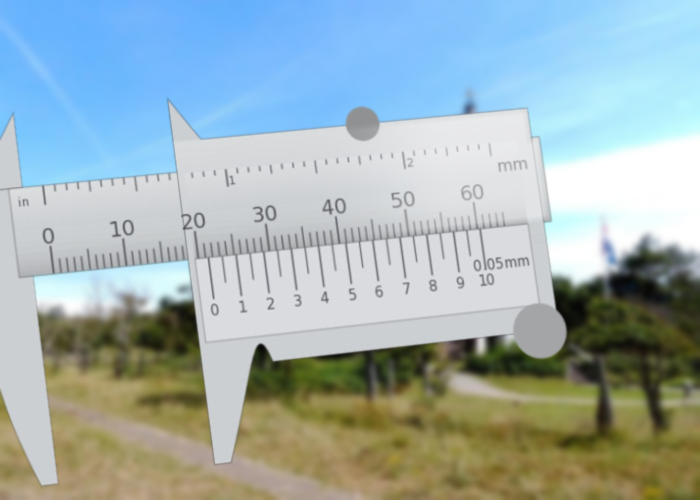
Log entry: 21.4 mm
